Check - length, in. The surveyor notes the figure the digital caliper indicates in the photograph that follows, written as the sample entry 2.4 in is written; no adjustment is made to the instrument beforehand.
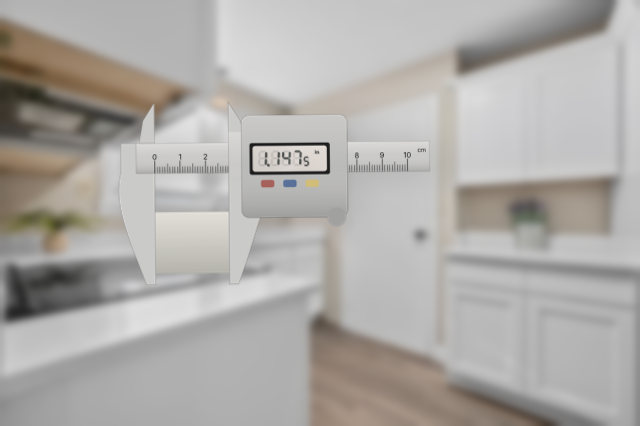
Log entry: 1.1475 in
